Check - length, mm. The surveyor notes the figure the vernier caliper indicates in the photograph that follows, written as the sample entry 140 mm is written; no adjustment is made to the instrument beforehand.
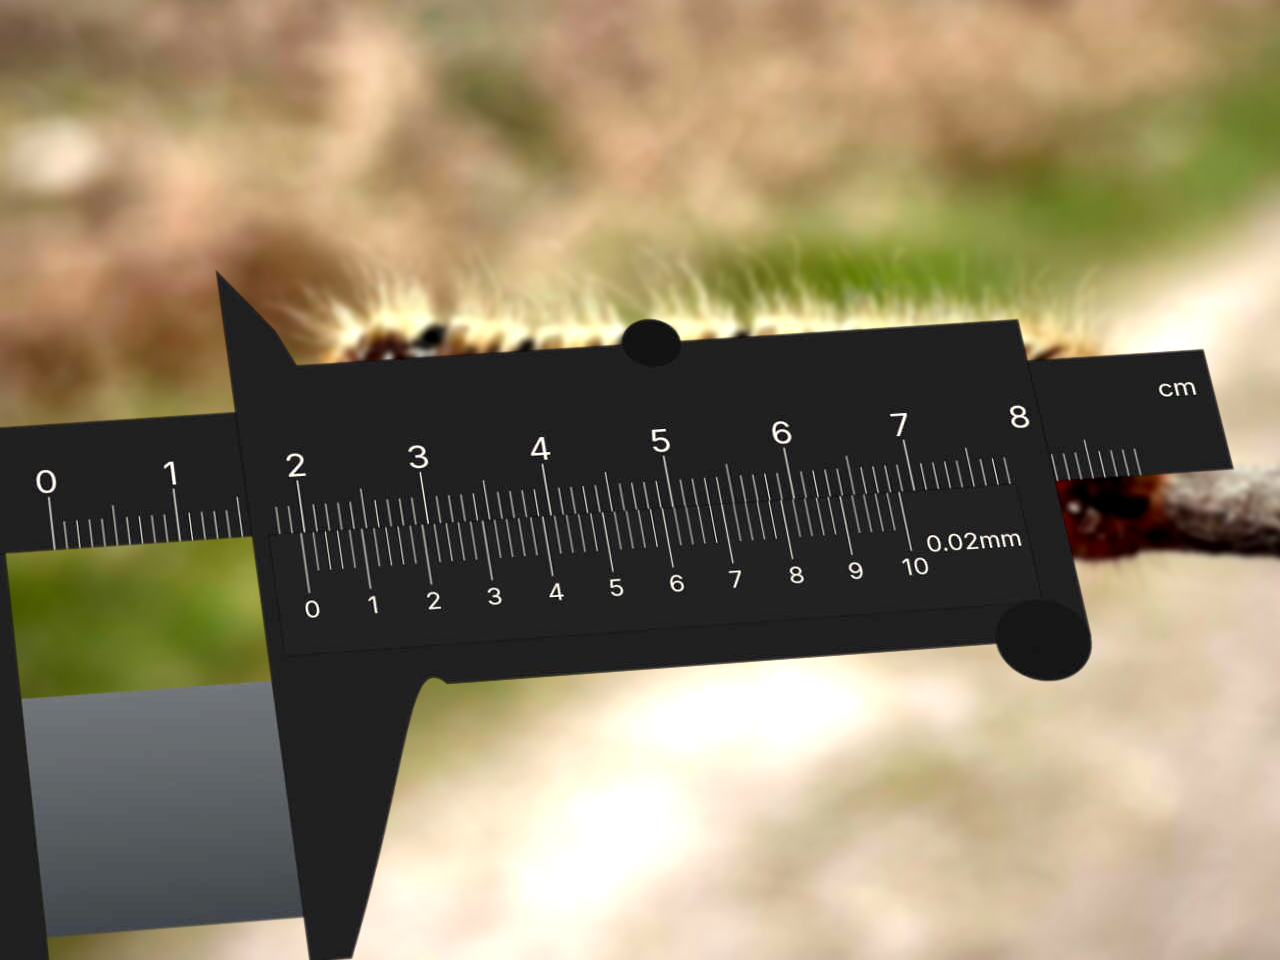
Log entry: 19.7 mm
